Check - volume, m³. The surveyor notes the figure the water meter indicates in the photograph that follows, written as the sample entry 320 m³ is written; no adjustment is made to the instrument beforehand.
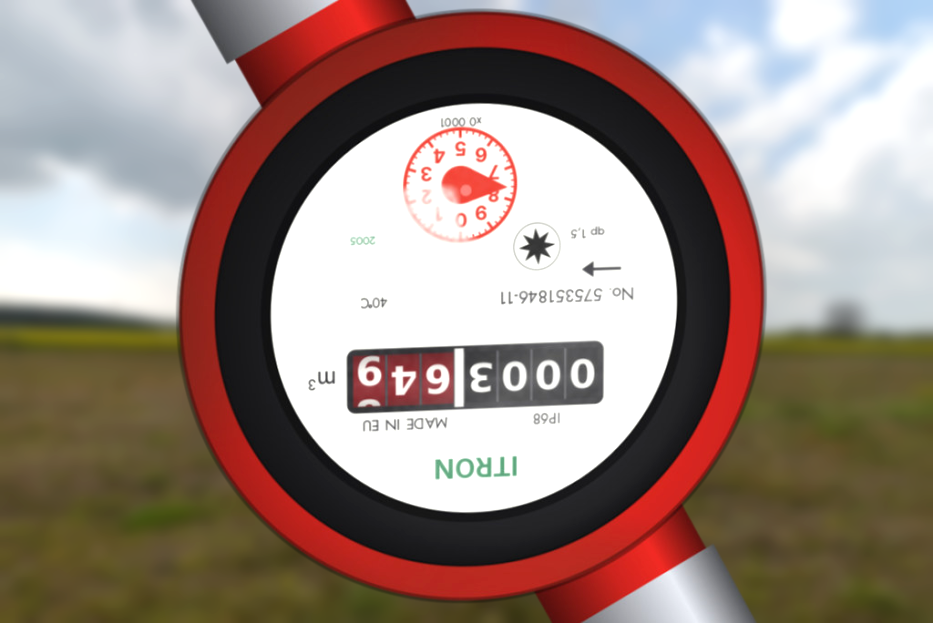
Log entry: 3.6487 m³
